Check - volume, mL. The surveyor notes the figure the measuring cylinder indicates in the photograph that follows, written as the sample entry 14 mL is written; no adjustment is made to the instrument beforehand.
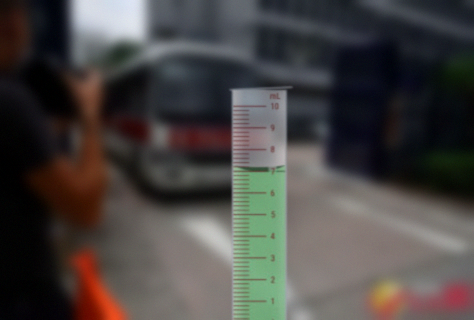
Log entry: 7 mL
